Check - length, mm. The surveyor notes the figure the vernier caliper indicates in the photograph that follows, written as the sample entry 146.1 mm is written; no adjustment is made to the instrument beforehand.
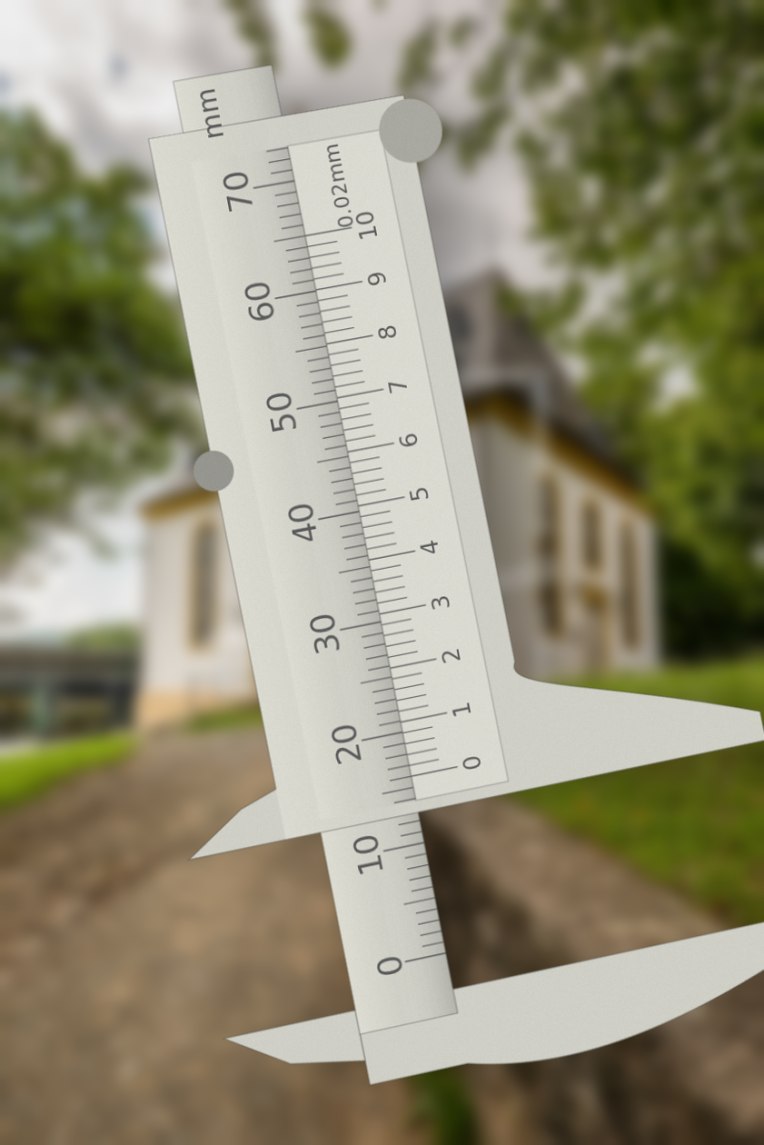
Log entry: 16.0 mm
